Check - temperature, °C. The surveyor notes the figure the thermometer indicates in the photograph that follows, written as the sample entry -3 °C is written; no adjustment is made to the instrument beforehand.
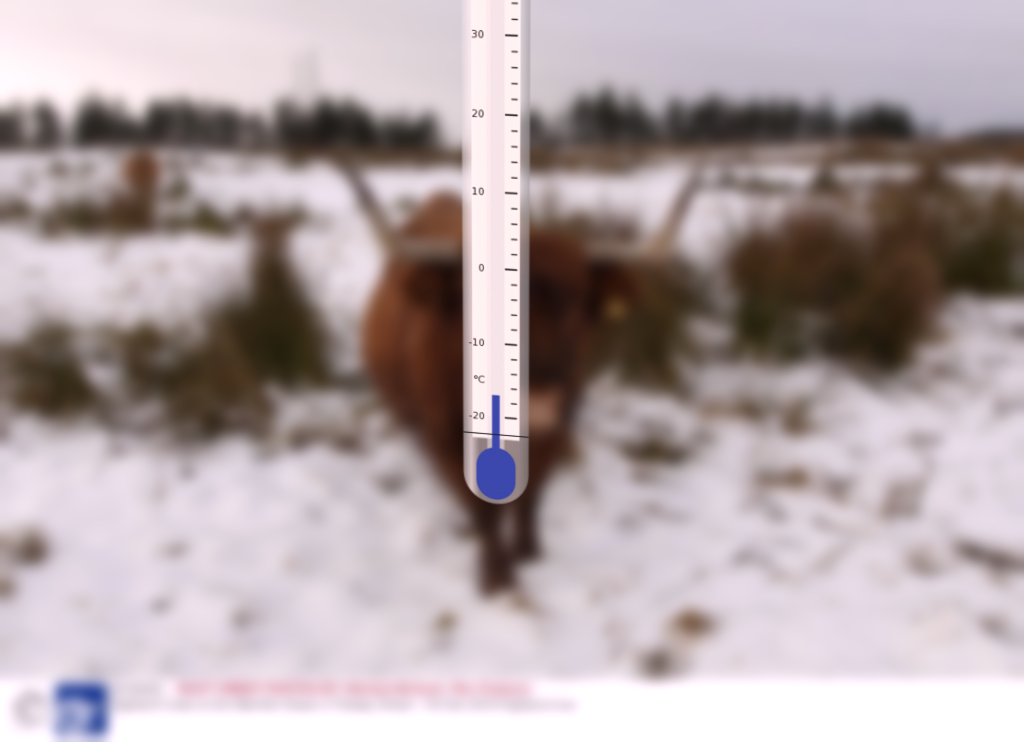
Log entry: -17 °C
